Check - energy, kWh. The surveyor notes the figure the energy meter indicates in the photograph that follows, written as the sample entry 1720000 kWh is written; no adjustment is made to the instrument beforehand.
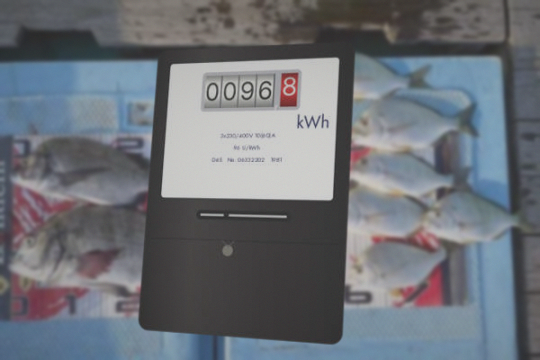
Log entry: 96.8 kWh
